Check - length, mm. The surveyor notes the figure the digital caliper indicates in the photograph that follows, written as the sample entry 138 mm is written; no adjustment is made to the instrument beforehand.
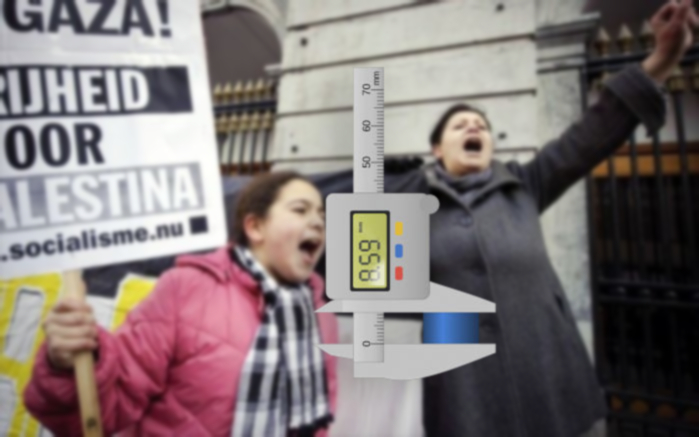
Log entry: 8.59 mm
